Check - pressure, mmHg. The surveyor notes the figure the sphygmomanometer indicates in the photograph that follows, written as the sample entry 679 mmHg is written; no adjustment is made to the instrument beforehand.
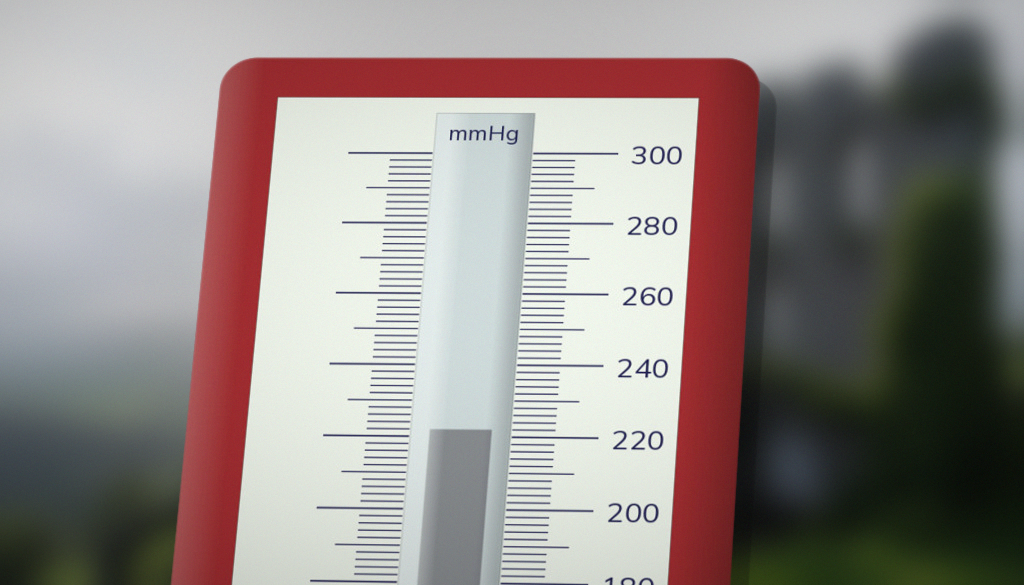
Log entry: 222 mmHg
